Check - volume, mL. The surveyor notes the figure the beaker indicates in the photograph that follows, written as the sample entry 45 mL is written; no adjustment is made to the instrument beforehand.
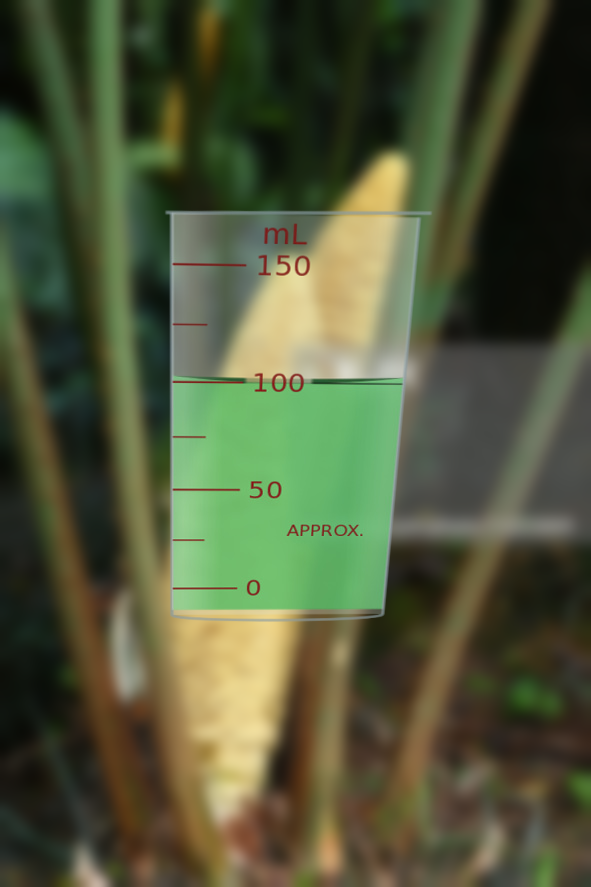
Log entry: 100 mL
